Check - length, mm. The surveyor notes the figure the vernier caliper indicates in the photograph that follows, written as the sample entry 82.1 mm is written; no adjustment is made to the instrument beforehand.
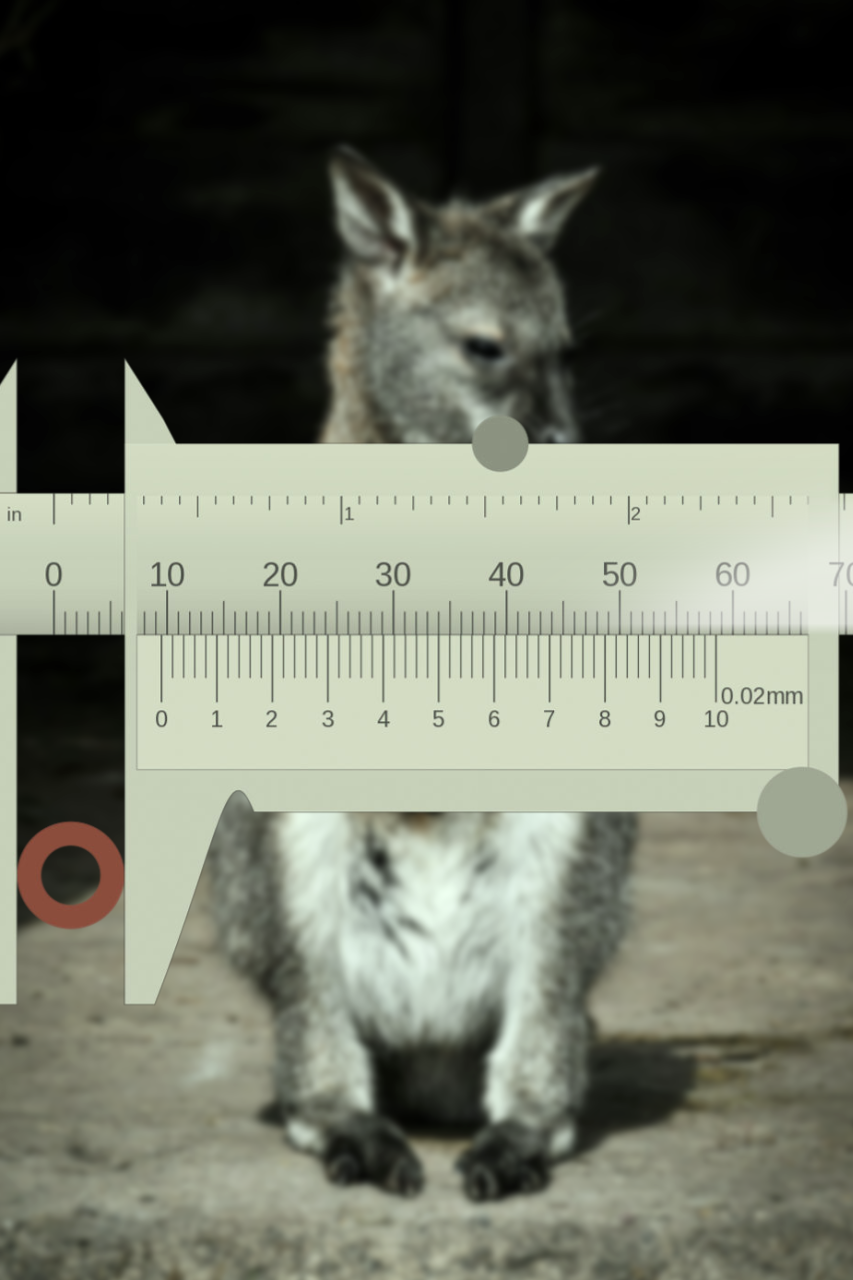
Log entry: 9.5 mm
